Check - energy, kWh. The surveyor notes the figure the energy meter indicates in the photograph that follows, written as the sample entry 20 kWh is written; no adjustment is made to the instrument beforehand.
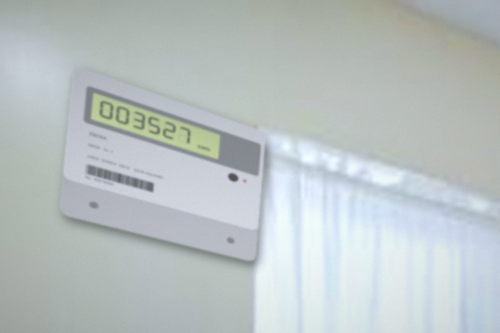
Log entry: 3527 kWh
